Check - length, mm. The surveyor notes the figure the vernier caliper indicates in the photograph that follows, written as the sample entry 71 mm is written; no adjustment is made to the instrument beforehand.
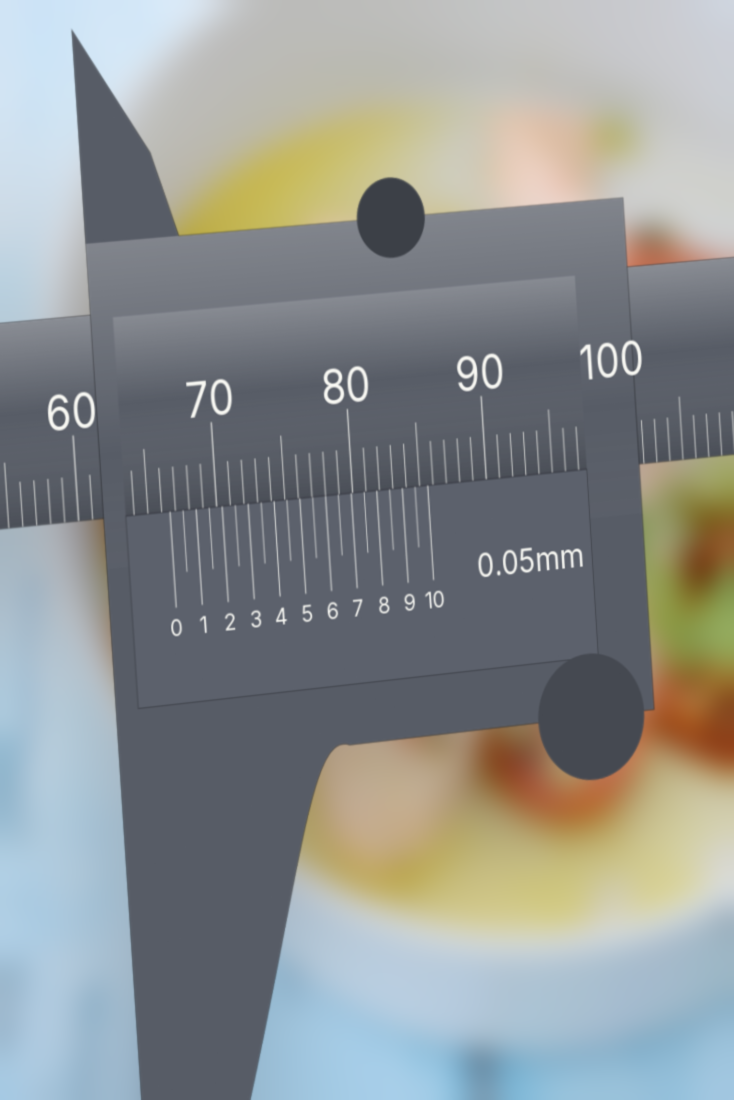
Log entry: 66.6 mm
